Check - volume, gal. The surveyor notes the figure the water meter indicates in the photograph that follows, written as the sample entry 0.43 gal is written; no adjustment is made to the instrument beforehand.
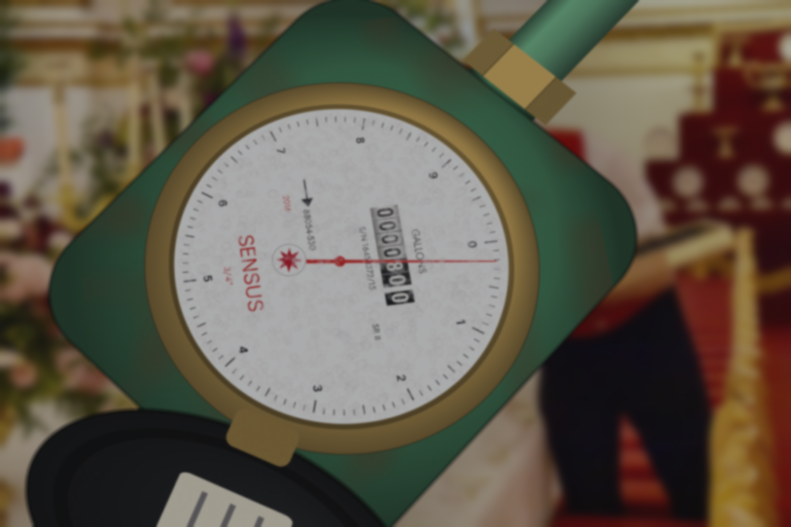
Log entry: 800.2 gal
